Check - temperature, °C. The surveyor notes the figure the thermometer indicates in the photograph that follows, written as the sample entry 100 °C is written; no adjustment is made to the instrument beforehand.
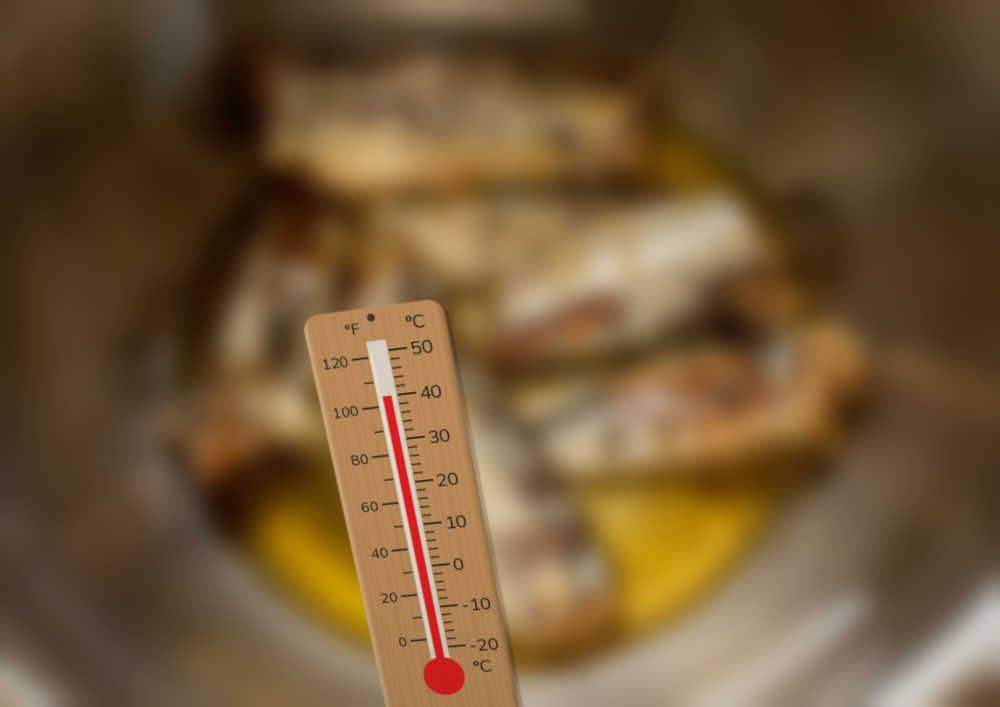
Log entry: 40 °C
